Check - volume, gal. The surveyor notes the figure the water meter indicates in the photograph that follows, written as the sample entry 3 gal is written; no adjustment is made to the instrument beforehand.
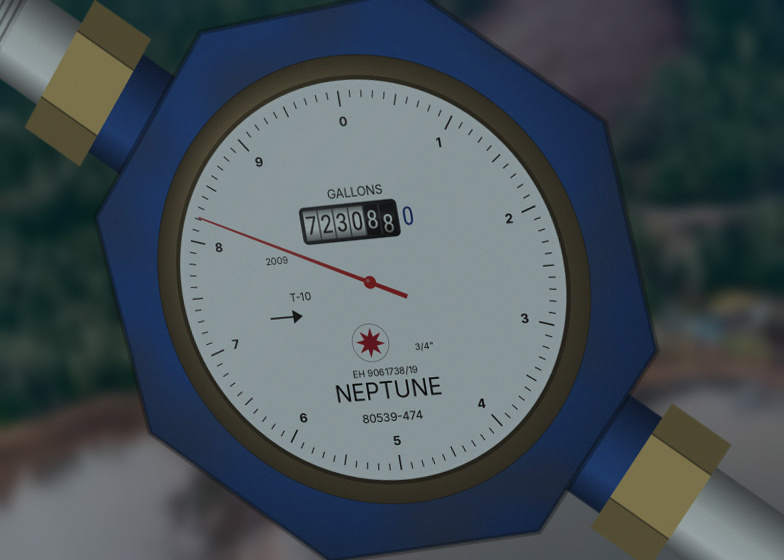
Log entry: 7230878.2 gal
